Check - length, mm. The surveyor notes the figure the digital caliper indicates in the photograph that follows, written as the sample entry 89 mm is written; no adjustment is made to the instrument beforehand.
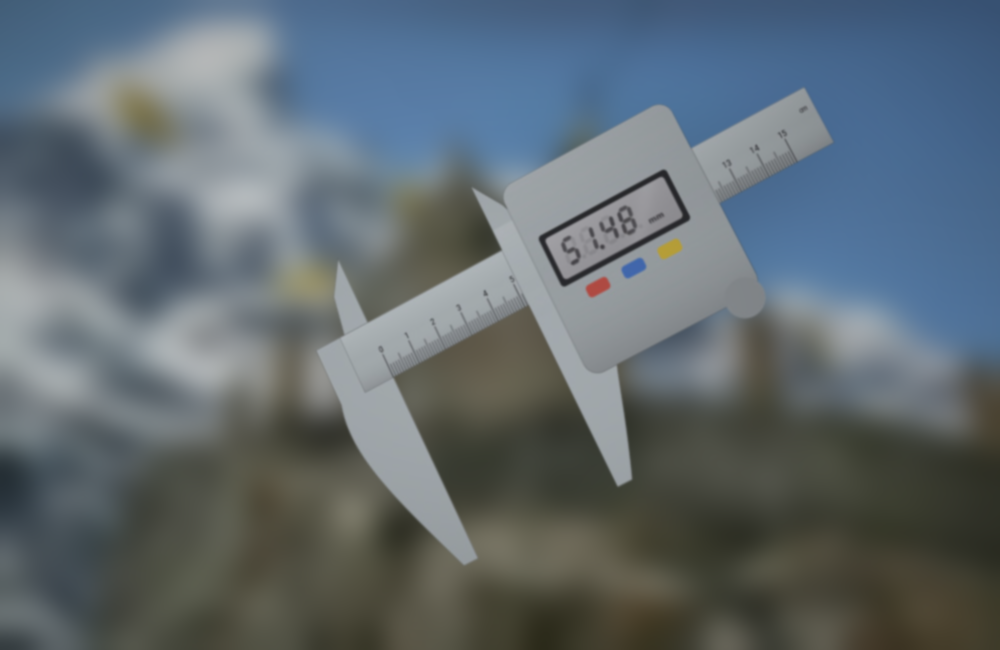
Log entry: 51.48 mm
